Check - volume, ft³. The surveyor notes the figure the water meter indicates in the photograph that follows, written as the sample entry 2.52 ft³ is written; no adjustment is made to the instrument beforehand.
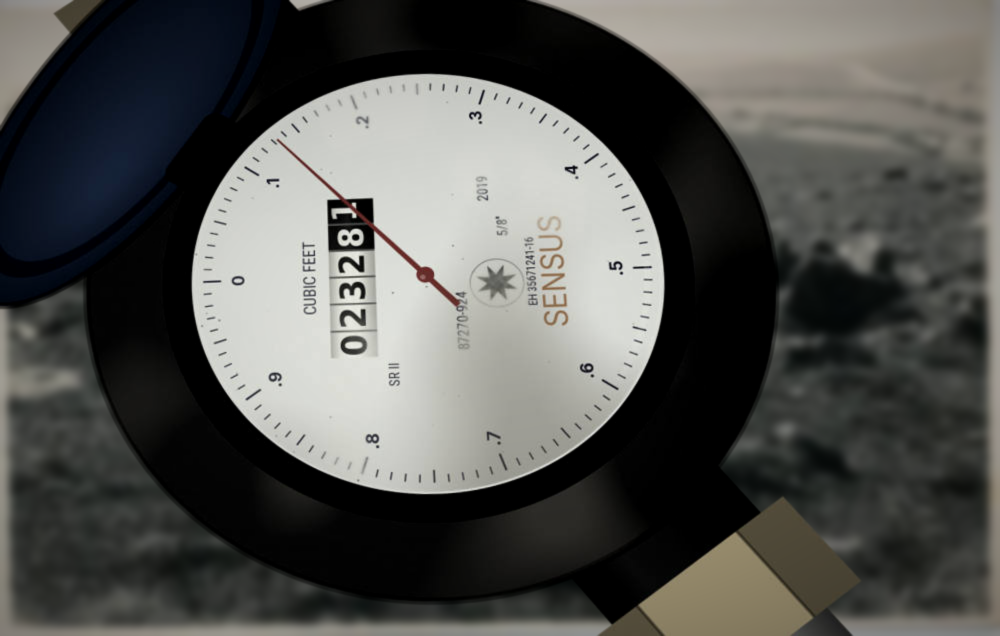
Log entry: 23281.13 ft³
